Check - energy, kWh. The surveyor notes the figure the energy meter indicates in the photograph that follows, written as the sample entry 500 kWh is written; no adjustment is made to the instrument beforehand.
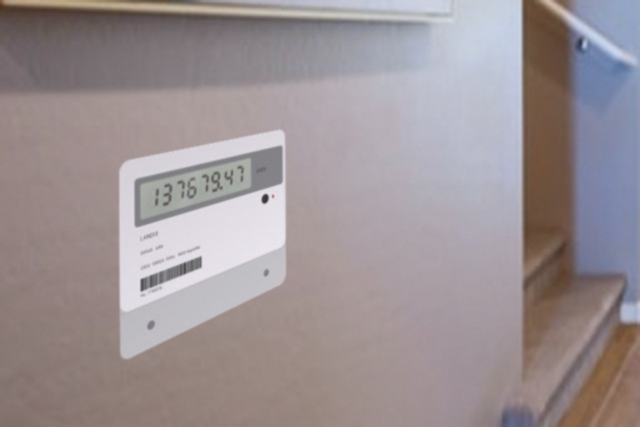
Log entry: 137679.47 kWh
